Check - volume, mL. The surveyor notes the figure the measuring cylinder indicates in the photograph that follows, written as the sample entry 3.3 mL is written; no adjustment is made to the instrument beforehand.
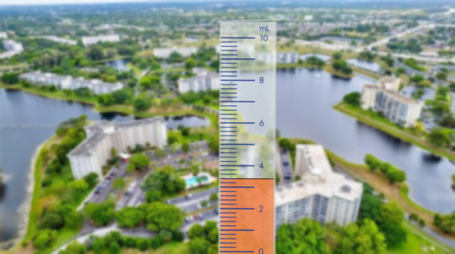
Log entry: 3.4 mL
